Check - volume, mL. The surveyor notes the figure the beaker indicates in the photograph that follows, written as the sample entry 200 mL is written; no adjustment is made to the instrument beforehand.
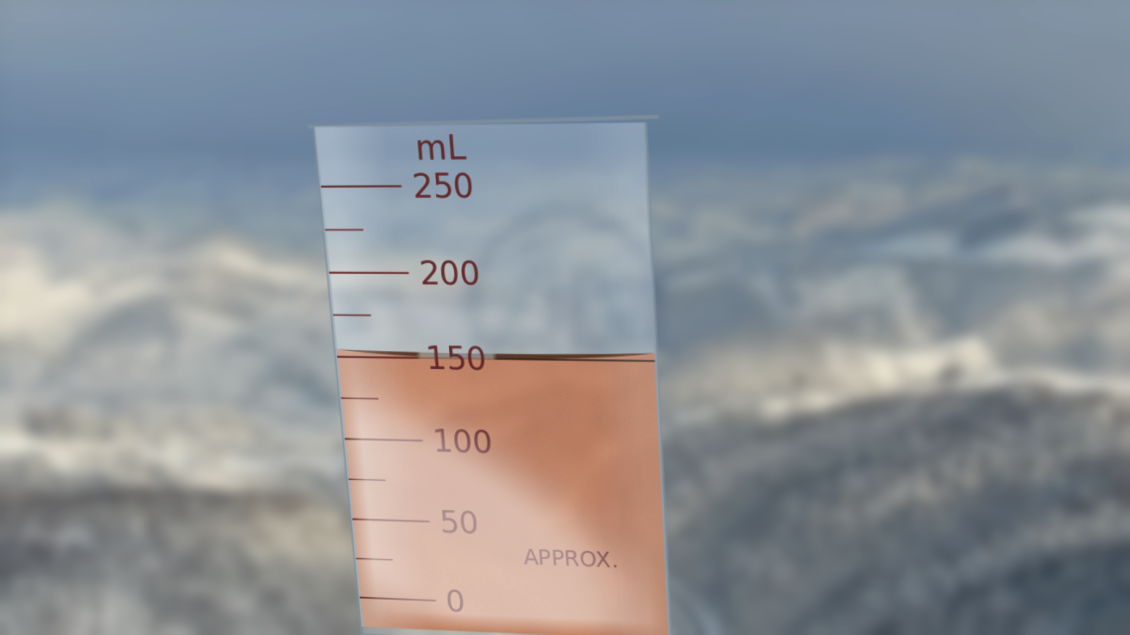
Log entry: 150 mL
